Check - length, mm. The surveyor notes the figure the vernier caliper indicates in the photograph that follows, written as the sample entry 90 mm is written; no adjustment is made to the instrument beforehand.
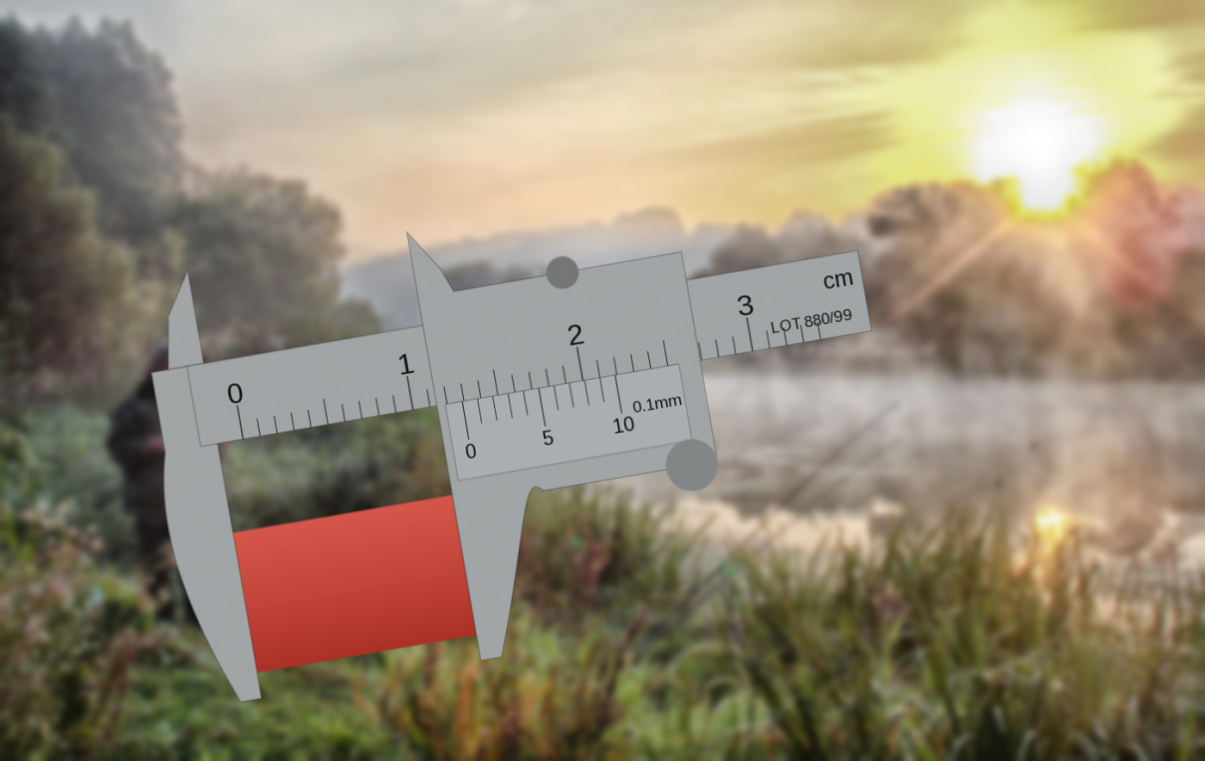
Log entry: 12.9 mm
